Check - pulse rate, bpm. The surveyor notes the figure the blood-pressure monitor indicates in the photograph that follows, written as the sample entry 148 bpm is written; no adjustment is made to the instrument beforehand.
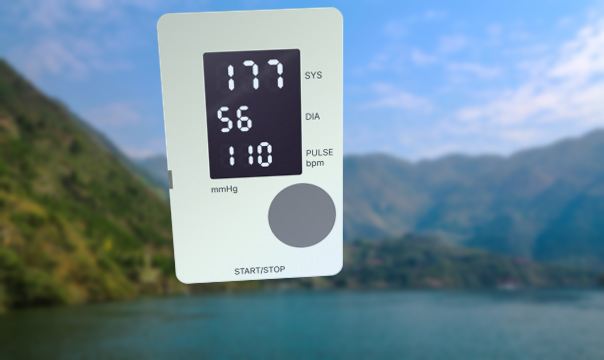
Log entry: 110 bpm
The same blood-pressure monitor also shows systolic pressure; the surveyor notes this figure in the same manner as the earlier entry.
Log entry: 177 mmHg
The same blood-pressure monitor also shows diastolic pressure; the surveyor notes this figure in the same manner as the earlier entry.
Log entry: 56 mmHg
